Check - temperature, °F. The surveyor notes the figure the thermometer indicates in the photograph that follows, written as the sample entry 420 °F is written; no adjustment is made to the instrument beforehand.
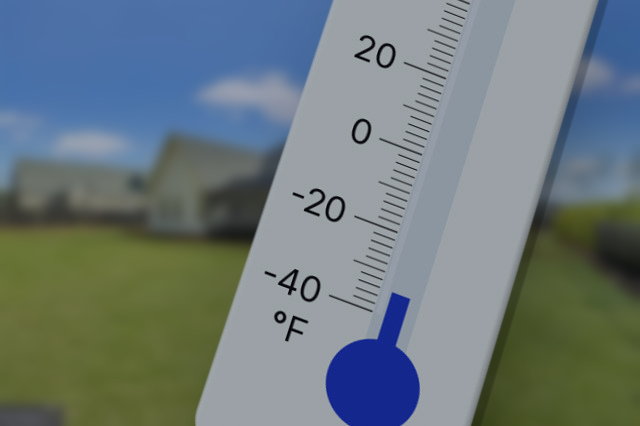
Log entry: -34 °F
